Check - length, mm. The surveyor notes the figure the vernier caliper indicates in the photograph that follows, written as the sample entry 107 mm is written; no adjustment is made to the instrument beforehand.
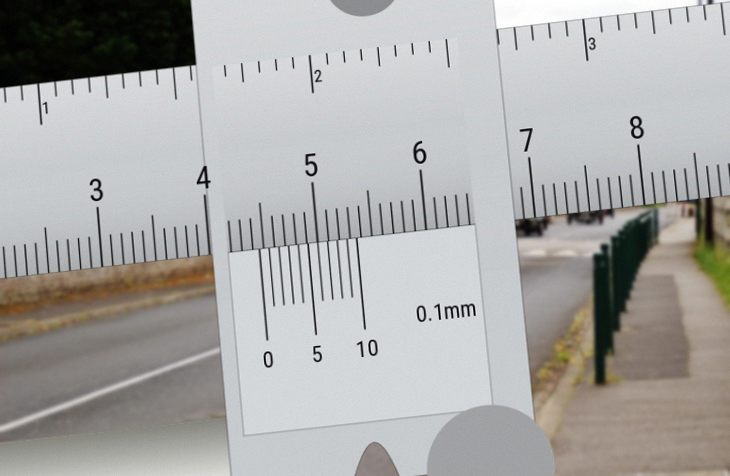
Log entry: 44.6 mm
